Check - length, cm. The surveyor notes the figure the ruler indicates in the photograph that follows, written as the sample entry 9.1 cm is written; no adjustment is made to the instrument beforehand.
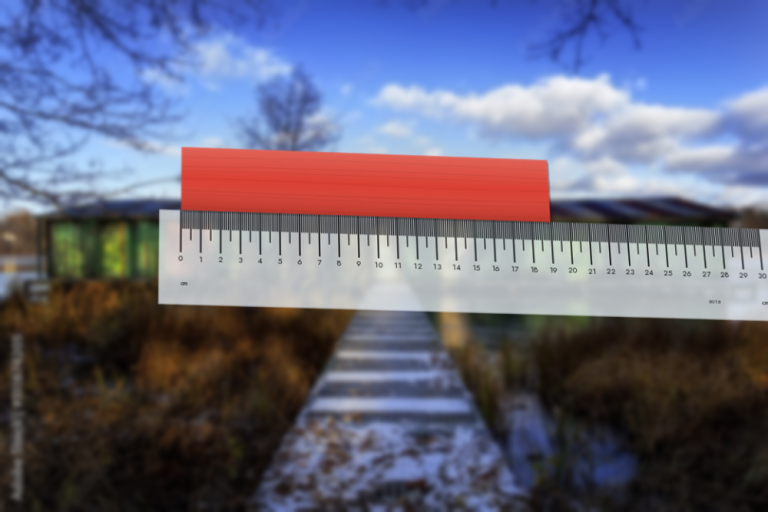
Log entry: 19 cm
